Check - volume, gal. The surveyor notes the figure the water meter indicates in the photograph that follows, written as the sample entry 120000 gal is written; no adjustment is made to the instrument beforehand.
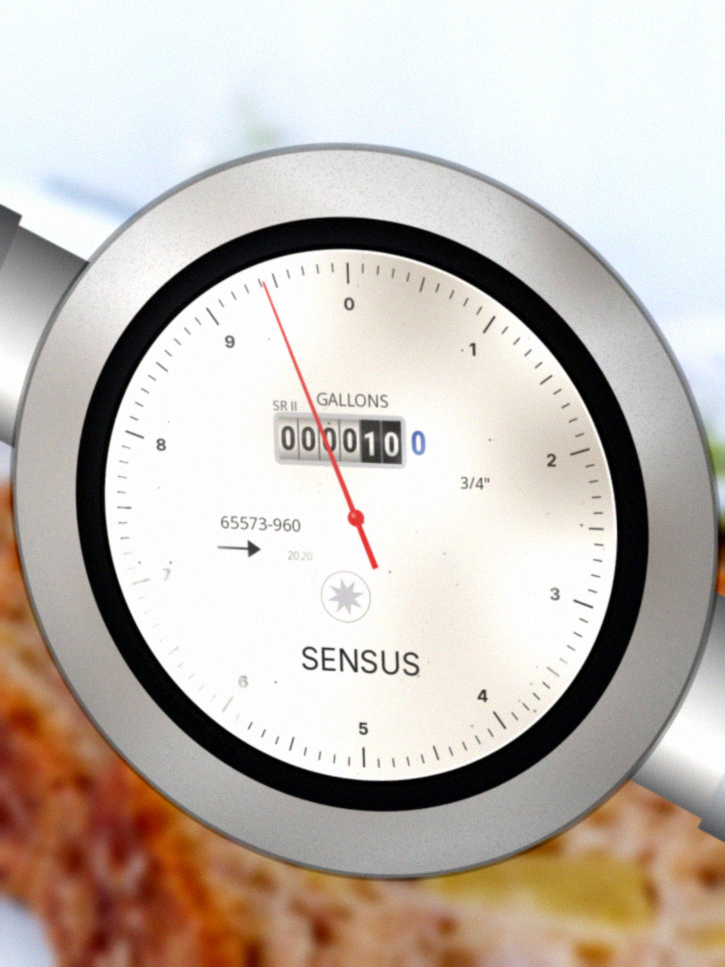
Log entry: 99.4 gal
